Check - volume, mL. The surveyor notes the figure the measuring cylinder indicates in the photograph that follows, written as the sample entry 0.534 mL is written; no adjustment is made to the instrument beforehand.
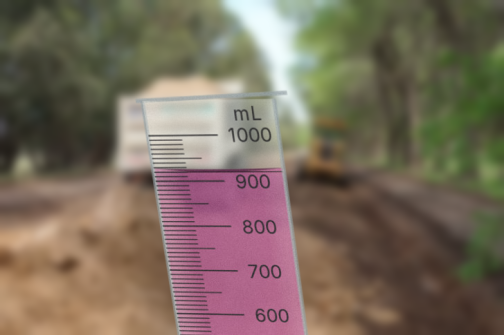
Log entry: 920 mL
